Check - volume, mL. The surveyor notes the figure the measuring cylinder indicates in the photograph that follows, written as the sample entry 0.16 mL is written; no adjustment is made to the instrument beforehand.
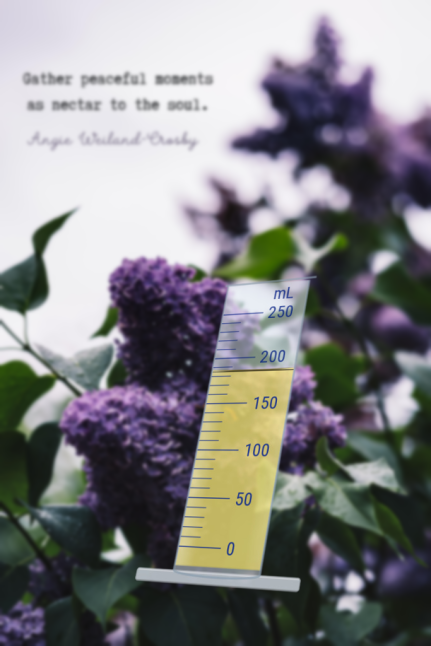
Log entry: 185 mL
